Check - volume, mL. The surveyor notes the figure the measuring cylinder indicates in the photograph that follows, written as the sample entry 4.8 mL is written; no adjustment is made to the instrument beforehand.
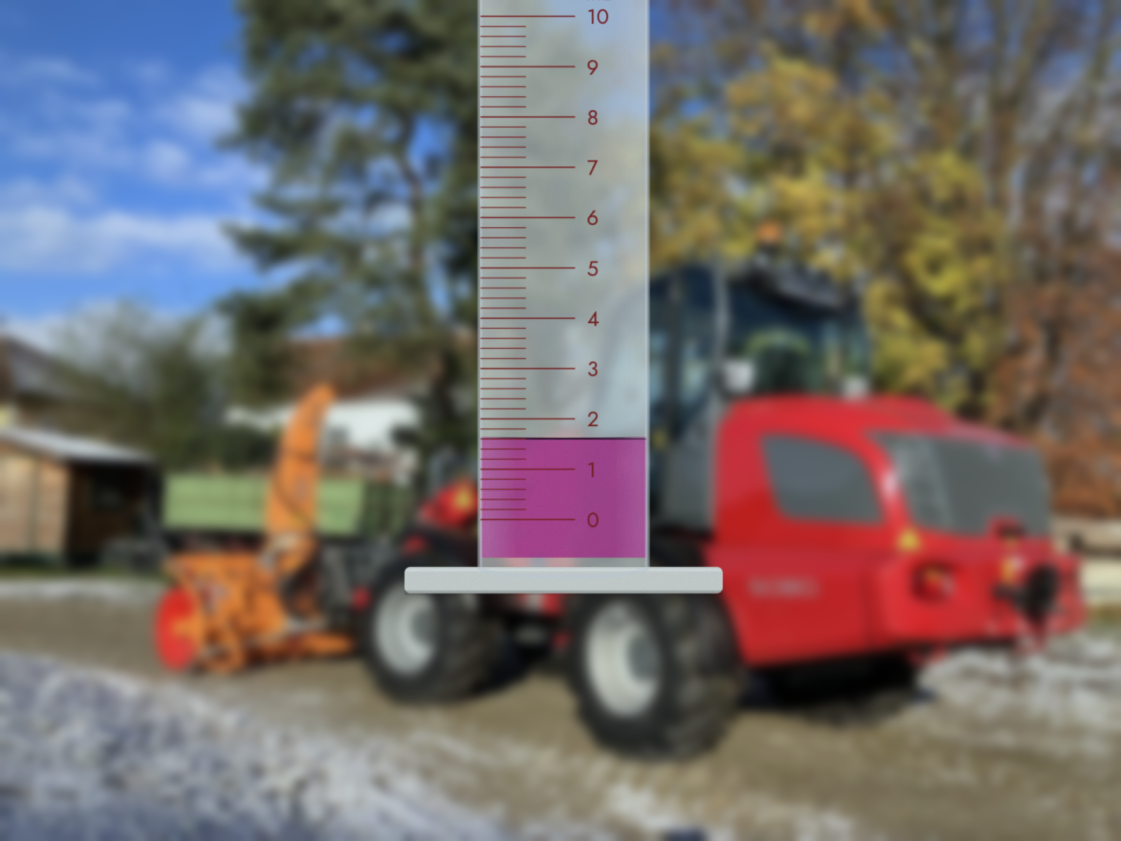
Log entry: 1.6 mL
